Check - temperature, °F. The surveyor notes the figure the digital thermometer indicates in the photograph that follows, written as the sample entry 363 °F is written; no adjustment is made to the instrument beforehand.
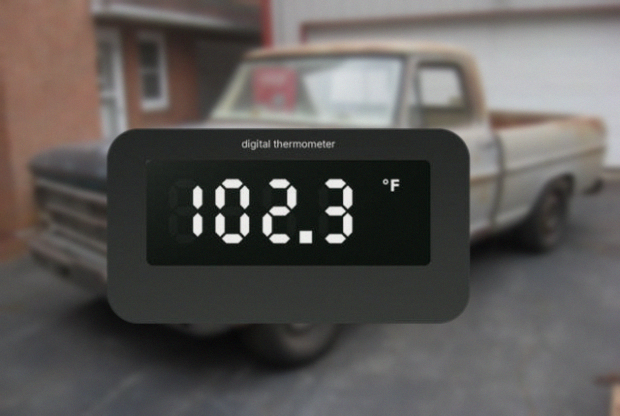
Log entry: 102.3 °F
